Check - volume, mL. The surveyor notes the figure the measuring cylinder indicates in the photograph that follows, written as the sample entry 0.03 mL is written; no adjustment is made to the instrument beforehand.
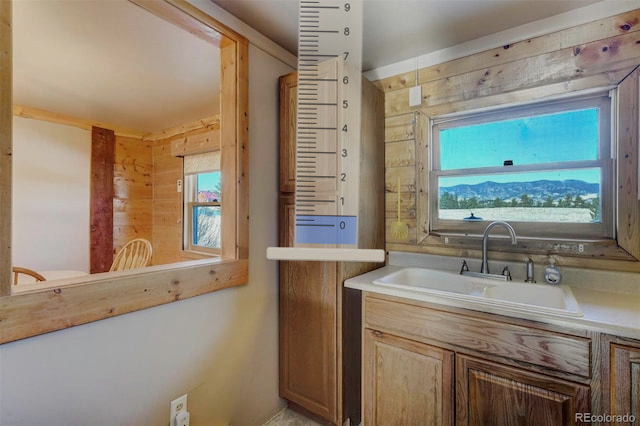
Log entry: 0.4 mL
